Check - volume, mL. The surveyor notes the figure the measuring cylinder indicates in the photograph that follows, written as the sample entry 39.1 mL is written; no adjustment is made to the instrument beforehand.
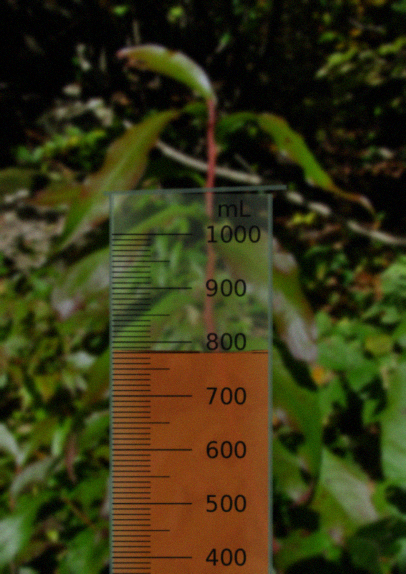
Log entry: 780 mL
